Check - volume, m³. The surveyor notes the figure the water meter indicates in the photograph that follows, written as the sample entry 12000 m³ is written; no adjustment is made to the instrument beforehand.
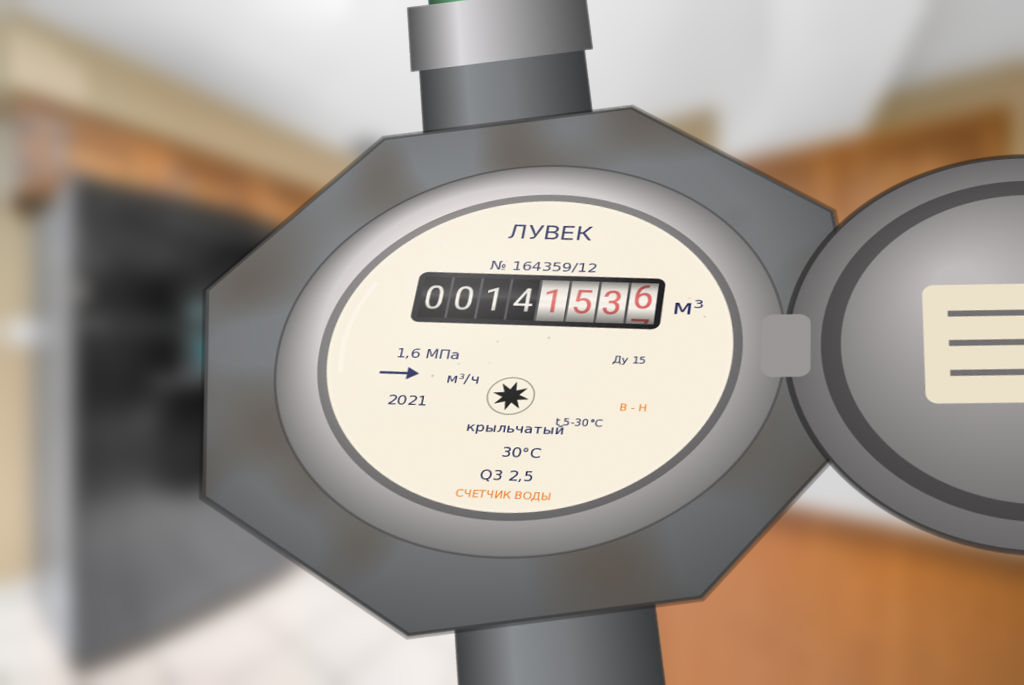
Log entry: 14.1536 m³
